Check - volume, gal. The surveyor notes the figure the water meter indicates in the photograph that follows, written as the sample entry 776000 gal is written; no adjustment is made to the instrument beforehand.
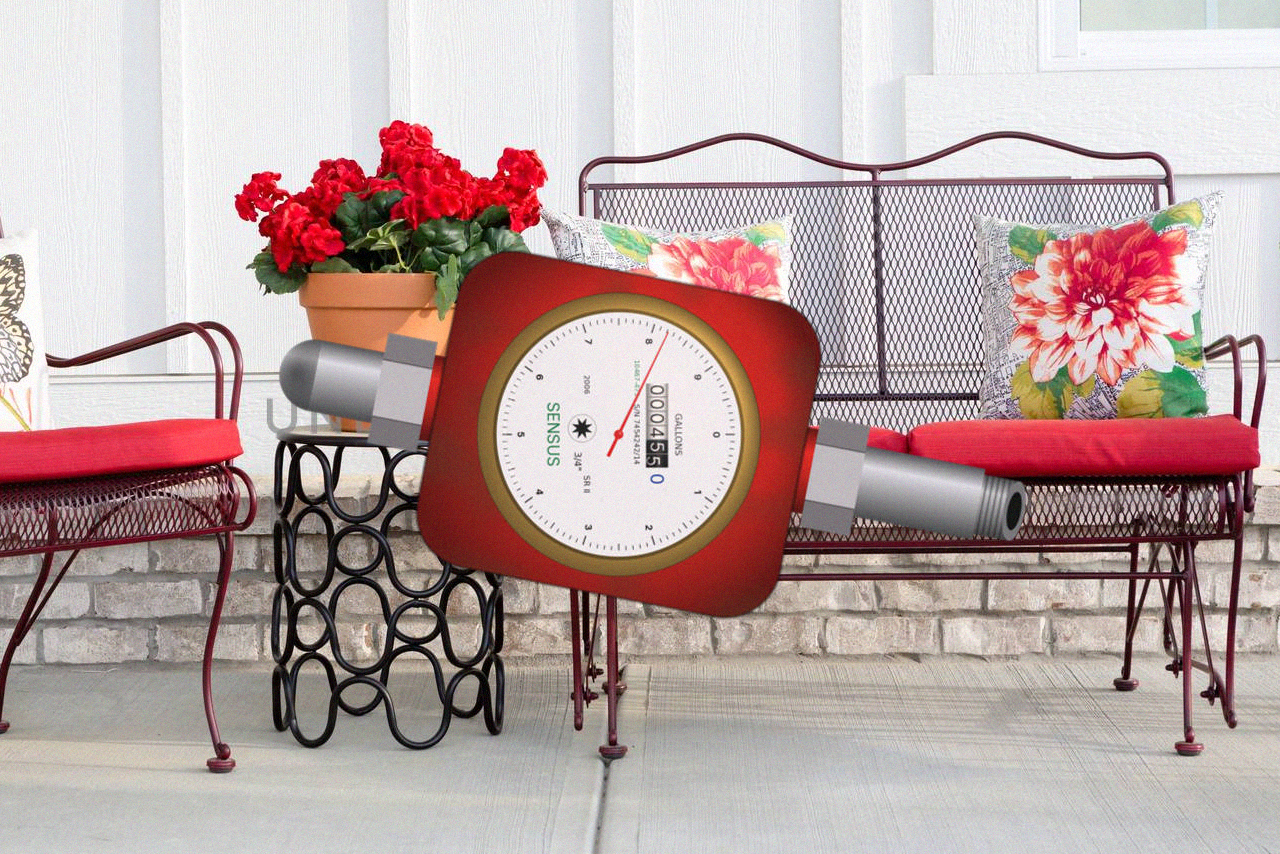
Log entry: 4548.2 gal
